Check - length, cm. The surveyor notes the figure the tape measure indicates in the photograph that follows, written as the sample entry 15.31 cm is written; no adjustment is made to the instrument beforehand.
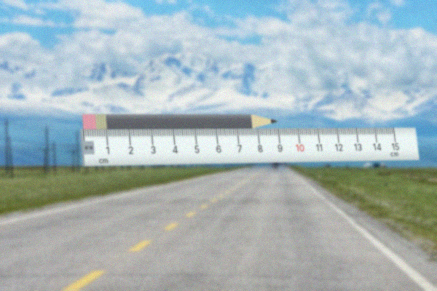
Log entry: 9 cm
